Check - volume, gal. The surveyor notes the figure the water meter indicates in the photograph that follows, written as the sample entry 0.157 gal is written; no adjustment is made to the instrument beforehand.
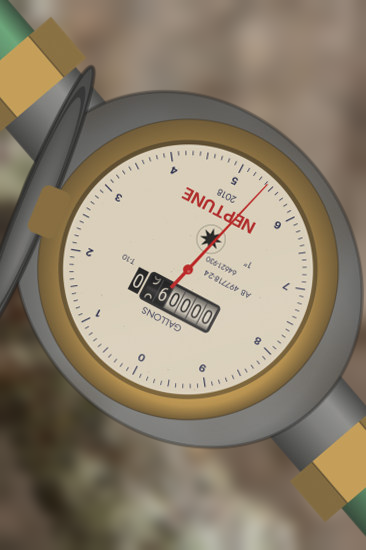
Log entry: 955.4 gal
